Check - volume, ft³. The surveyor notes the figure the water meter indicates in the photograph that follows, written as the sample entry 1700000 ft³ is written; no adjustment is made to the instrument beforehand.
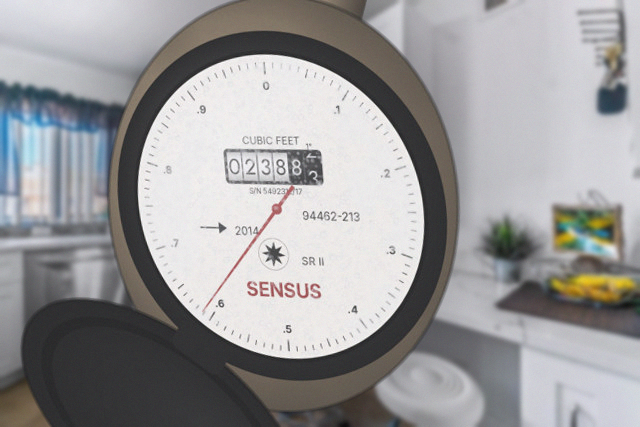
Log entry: 23882.61 ft³
